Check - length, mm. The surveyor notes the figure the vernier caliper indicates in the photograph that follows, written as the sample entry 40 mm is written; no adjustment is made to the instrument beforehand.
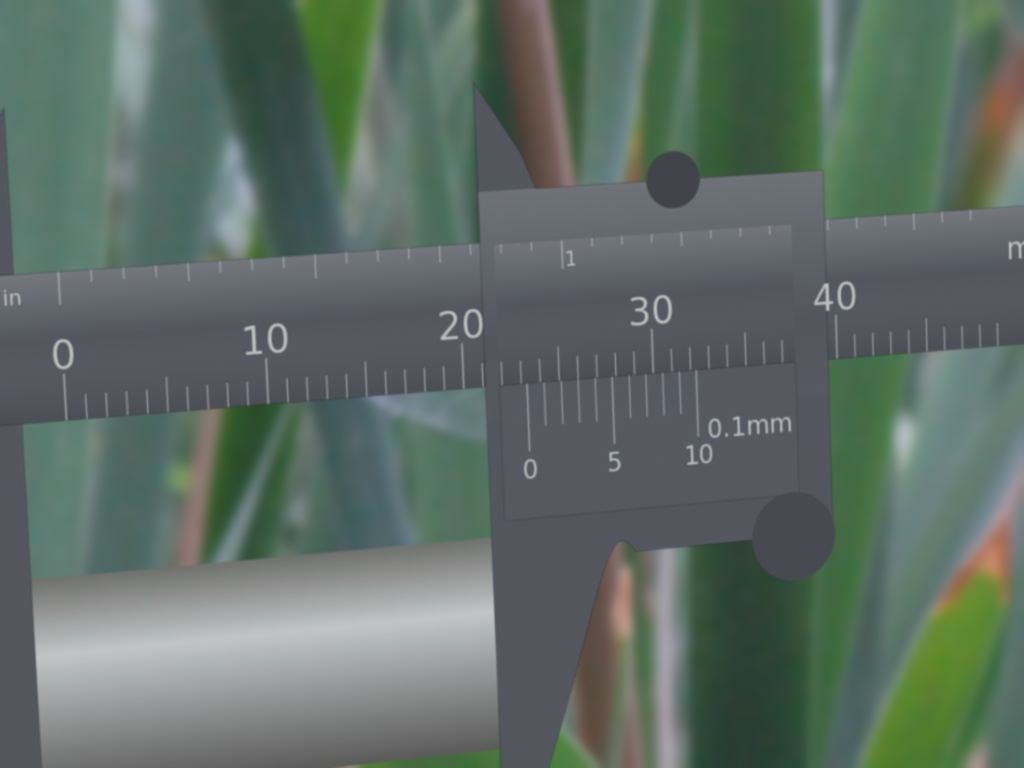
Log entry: 23.3 mm
